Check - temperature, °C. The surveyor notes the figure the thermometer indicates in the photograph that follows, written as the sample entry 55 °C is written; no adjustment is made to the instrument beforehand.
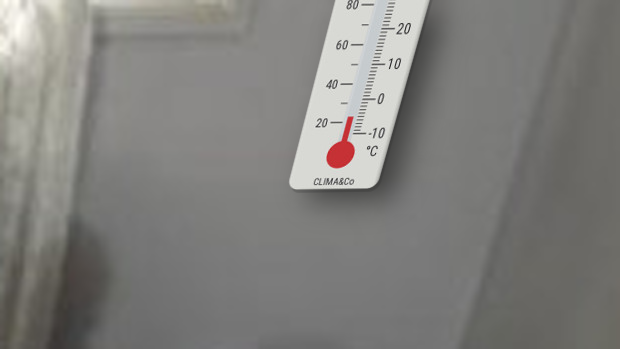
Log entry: -5 °C
